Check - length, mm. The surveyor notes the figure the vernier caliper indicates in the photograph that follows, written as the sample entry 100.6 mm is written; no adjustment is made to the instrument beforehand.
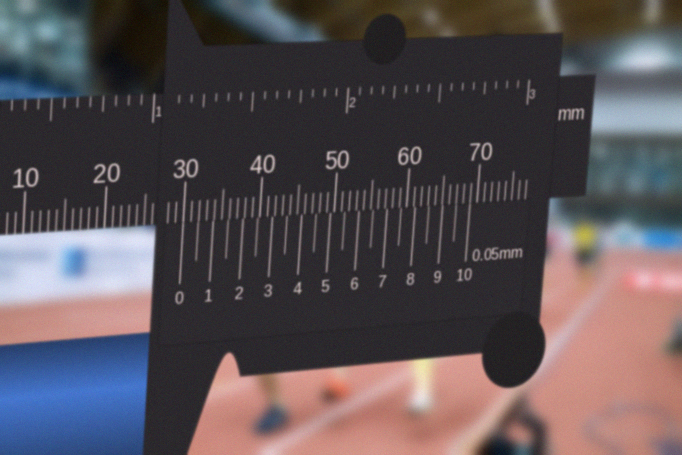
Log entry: 30.0 mm
